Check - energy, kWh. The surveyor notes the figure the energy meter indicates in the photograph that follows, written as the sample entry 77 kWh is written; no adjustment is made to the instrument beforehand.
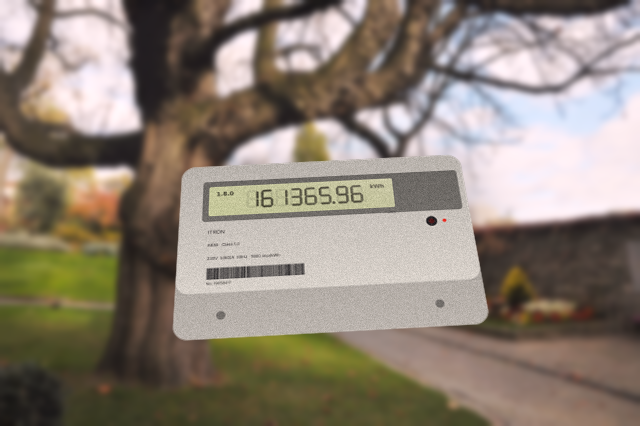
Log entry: 161365.96 kWh
